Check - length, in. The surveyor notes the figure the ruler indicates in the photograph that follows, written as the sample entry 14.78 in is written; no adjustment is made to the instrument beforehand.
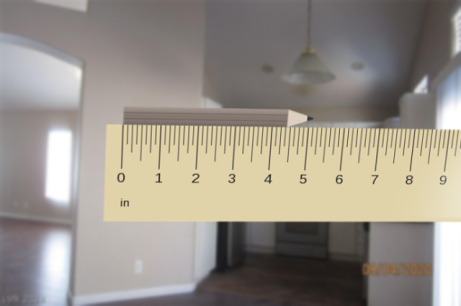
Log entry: 5.125 in
